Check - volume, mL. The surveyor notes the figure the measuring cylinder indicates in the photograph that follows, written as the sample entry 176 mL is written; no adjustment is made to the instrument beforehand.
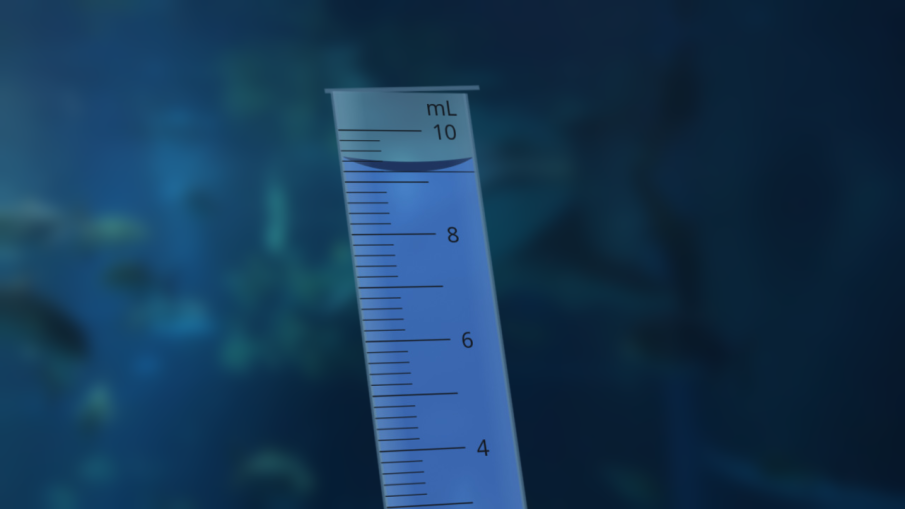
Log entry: 9.2 mL
